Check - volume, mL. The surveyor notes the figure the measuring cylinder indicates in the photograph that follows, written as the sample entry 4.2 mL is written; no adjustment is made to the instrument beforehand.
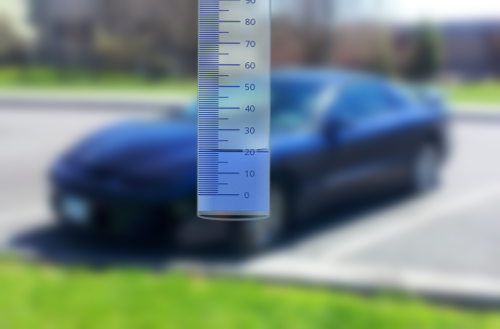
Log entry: 20 mL
